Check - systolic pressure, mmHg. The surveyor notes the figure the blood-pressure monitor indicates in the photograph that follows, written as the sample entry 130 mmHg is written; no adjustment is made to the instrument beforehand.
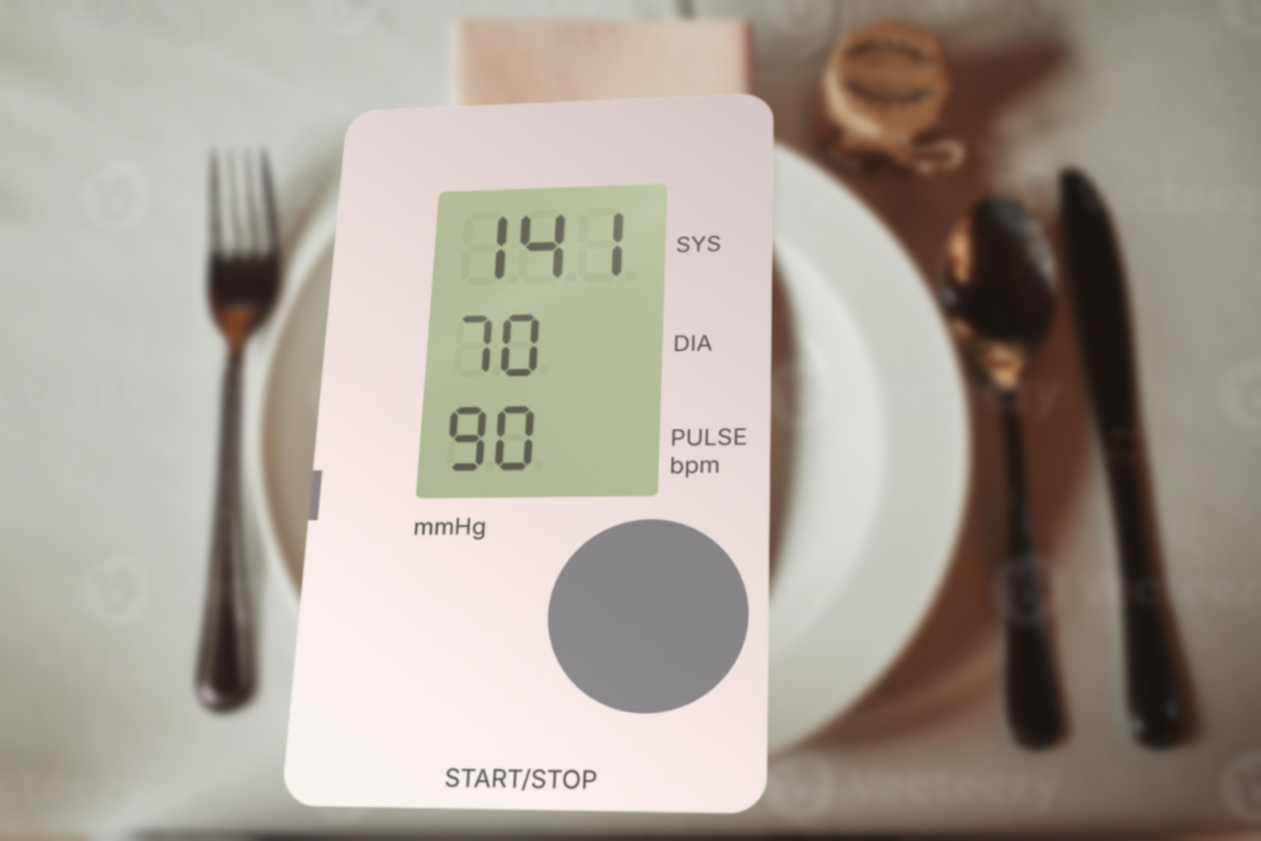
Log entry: 141 mmHg
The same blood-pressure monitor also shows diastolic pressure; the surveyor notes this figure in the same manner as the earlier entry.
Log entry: 70 mmHg
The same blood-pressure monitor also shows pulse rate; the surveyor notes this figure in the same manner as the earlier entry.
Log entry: 90 bpm
